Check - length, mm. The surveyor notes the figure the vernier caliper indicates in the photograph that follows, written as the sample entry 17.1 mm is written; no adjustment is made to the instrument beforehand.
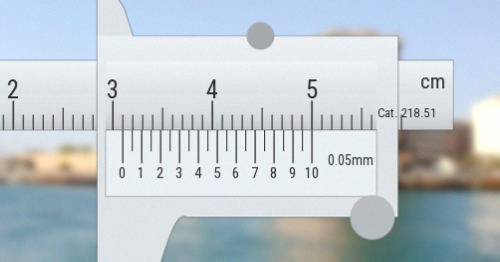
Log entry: 31.0 mm
